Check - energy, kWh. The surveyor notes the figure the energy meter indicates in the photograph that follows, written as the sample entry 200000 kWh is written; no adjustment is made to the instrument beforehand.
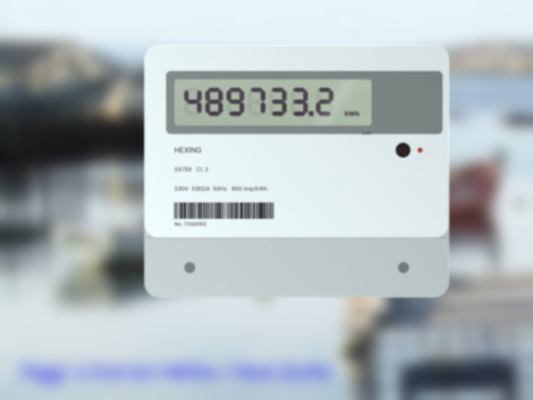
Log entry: 489733.2 kWh
